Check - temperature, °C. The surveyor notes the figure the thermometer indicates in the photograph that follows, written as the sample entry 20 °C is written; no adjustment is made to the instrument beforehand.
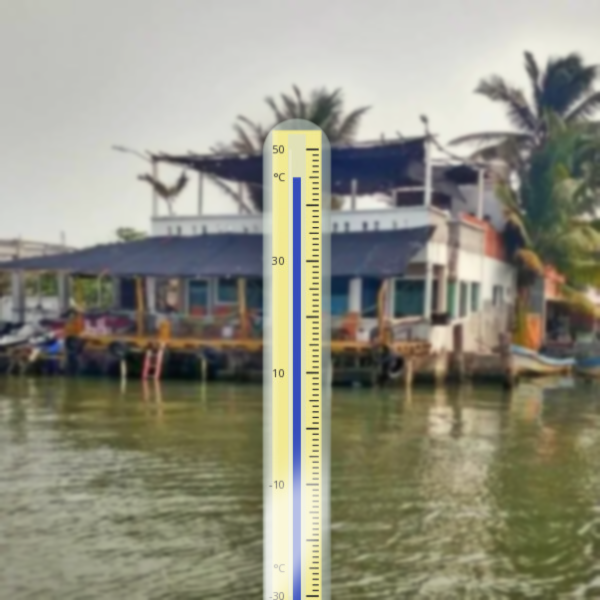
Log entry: 45 °C
